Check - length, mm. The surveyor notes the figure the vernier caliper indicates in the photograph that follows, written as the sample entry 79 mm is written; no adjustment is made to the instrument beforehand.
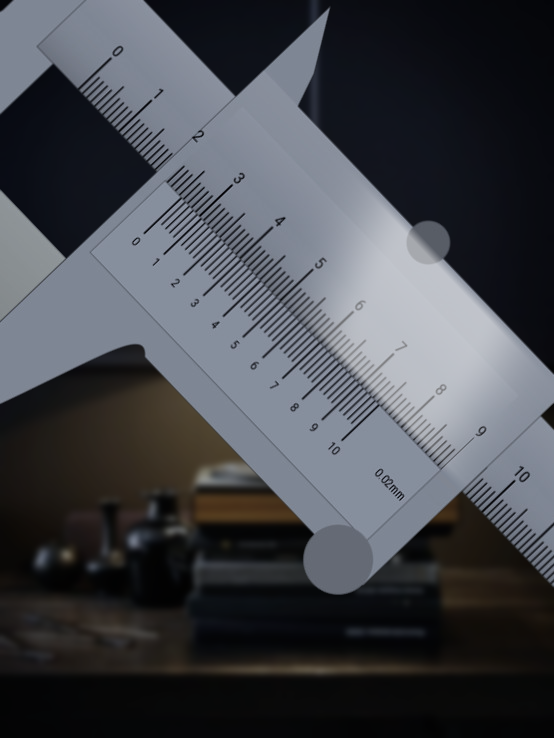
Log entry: 25.6 mm
